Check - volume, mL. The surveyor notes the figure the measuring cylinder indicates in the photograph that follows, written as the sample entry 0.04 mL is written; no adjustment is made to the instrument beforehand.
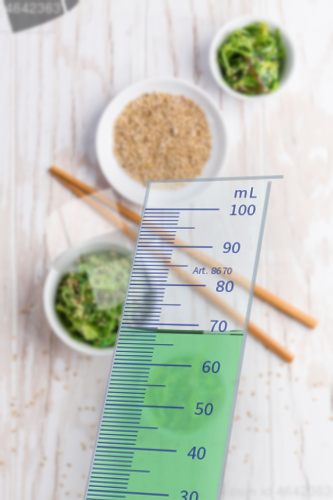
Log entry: 68 mL
